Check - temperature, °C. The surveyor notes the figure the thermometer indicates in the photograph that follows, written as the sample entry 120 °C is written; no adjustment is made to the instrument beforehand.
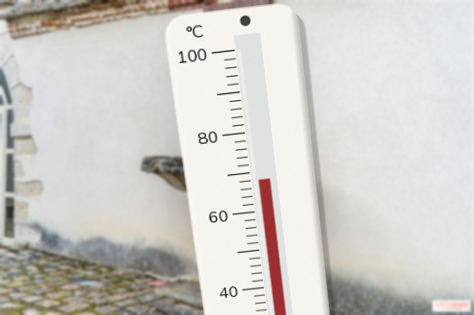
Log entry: 68 °C
